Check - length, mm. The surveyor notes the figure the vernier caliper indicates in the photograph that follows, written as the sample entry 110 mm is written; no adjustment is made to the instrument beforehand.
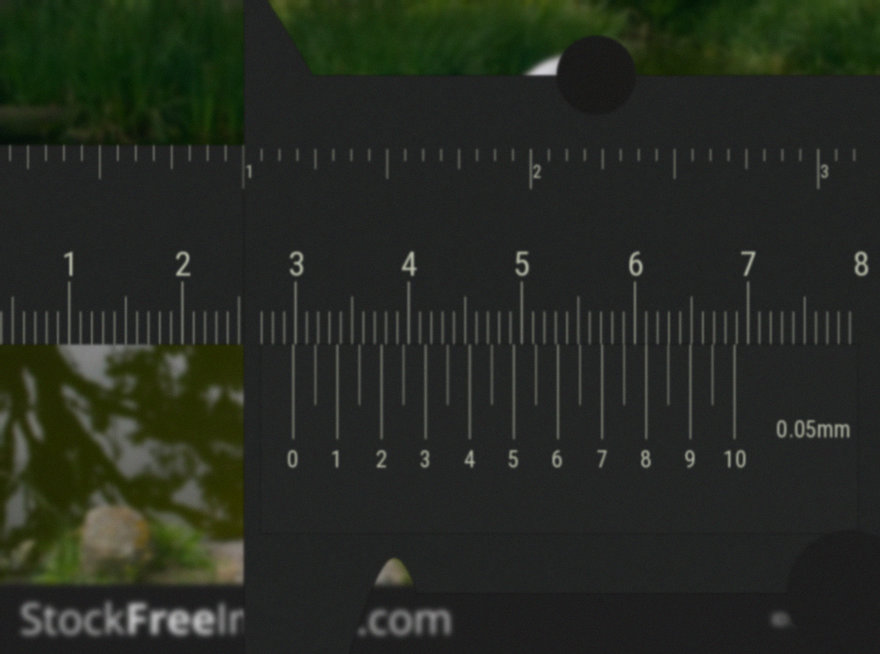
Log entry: 29.8 mm
